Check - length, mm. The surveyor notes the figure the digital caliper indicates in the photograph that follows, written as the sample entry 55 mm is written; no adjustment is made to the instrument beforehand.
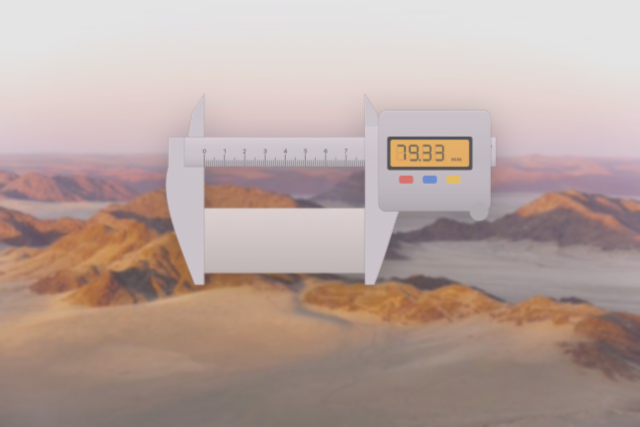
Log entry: 79.33 mm
